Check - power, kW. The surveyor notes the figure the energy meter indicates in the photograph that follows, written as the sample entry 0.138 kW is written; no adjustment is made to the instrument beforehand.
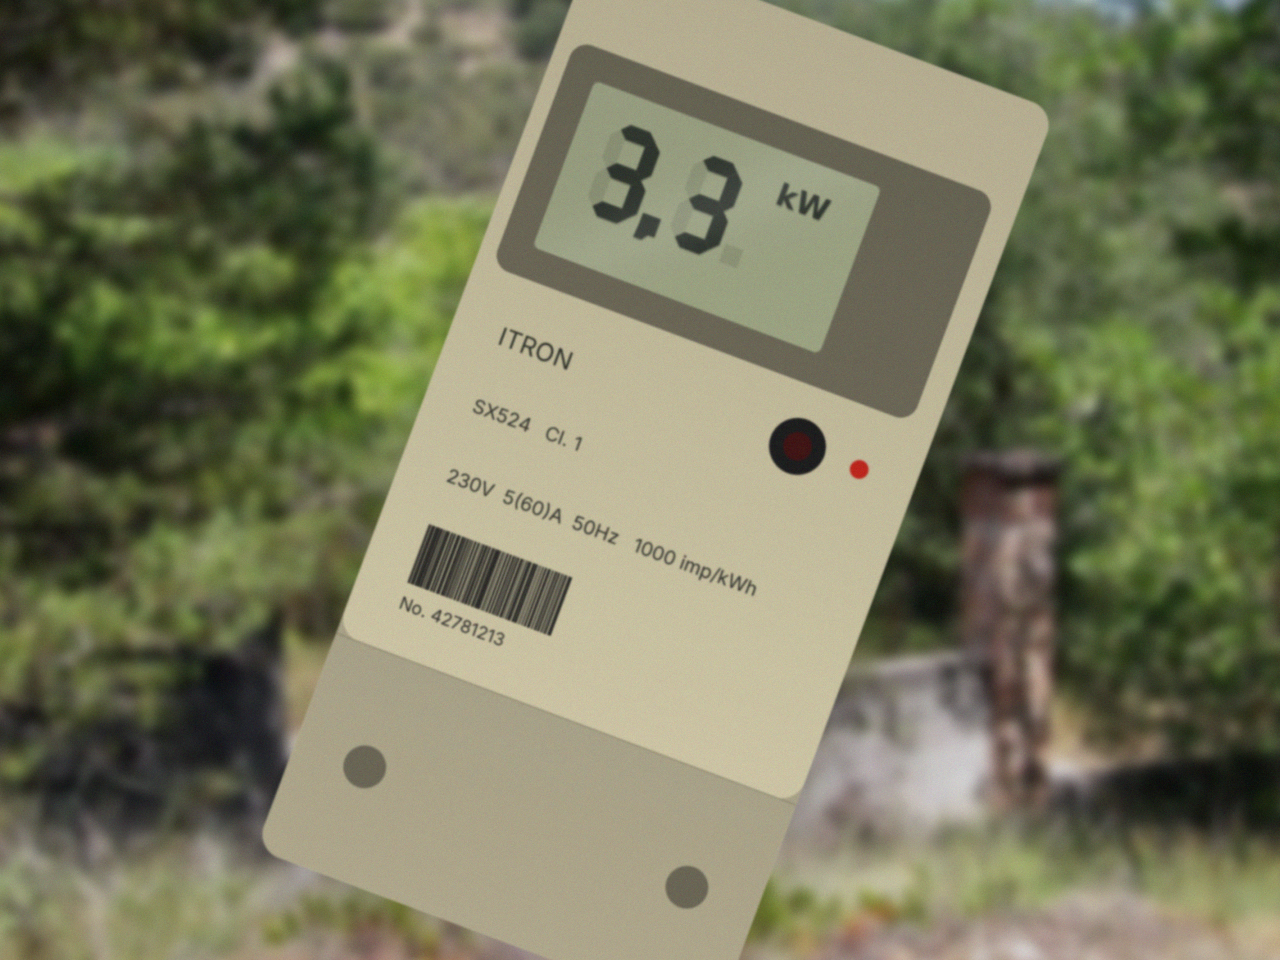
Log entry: 3.3 kW
